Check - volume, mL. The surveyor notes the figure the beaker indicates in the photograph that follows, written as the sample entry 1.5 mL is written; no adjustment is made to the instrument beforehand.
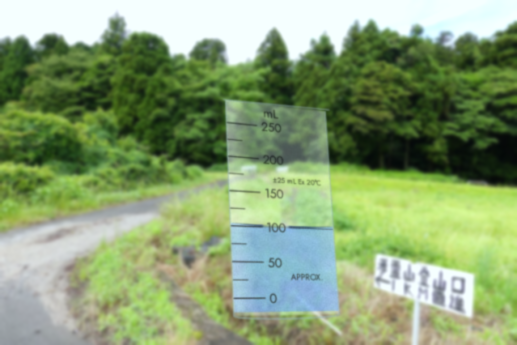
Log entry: 100 mL
